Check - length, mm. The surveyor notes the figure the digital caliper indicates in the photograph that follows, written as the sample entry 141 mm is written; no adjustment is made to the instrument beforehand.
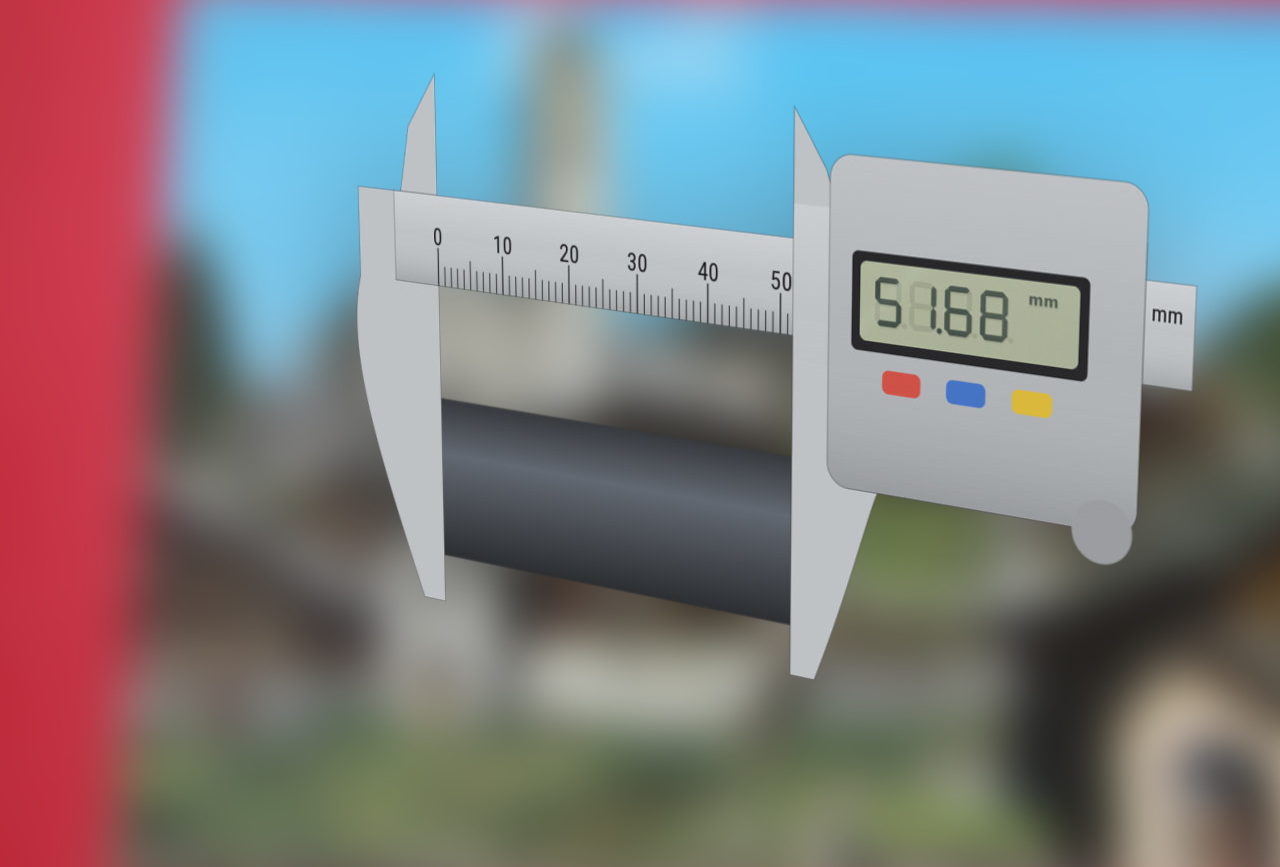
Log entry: 51.68 mm
